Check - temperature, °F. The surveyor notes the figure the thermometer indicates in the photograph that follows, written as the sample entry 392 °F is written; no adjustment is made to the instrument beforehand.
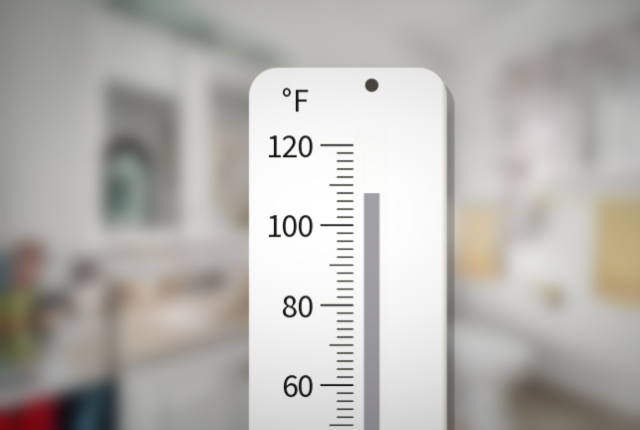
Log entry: 108 °F
